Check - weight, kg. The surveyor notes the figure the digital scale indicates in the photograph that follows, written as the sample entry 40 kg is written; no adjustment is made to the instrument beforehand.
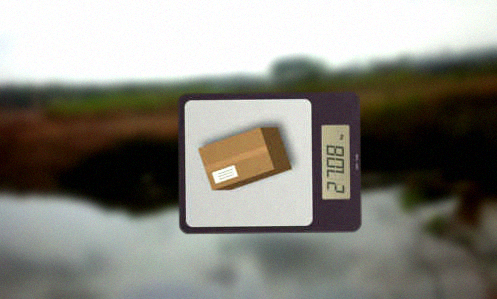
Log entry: 27.08 kg
